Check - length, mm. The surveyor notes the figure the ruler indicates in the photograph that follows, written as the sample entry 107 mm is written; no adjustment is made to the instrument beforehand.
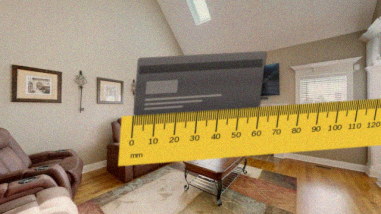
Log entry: 60 mm
